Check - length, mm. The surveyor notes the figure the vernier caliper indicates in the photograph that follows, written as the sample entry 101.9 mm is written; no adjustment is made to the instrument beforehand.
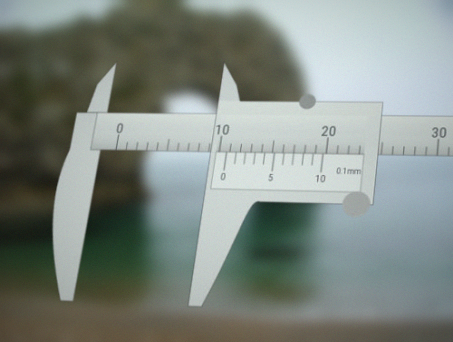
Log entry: 10.7 mm
